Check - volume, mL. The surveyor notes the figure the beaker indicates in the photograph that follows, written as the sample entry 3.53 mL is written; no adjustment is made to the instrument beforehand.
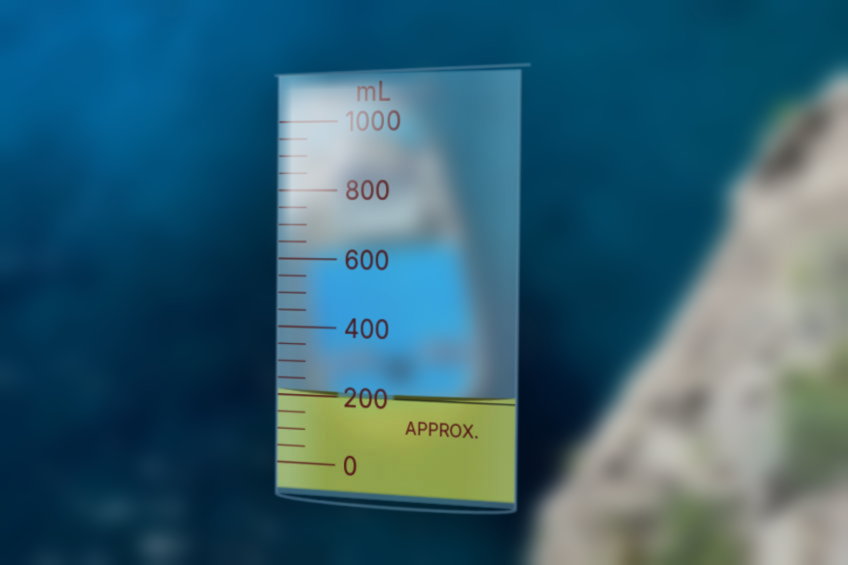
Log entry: 200 mL
